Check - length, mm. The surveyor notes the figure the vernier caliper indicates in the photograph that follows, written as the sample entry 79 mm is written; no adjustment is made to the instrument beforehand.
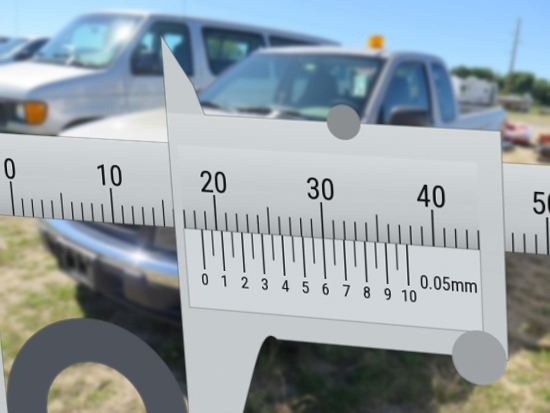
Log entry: 18.6 mm
